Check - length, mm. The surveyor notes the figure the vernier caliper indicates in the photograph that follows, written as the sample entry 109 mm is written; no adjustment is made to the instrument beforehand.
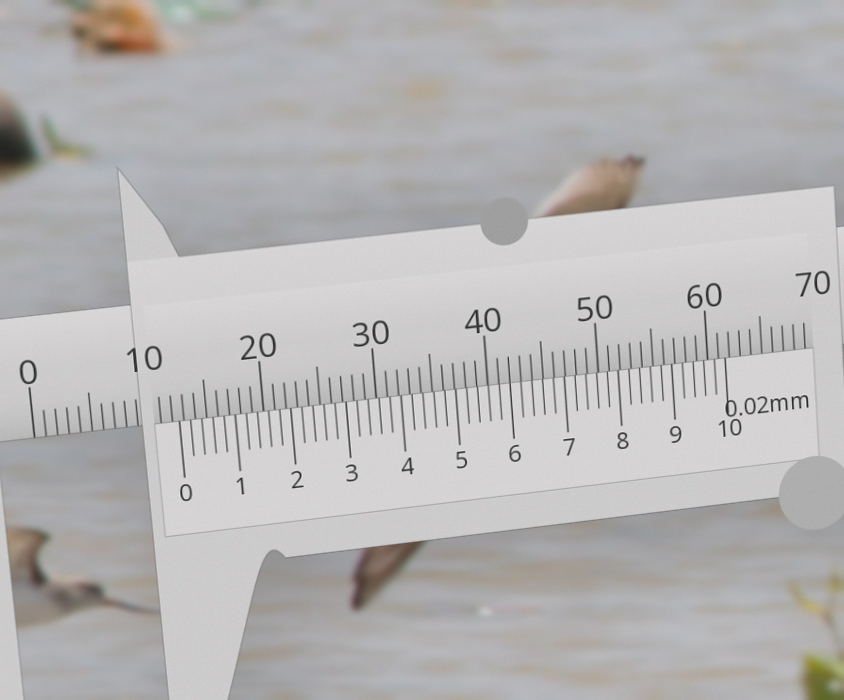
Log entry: 12.6 mm
